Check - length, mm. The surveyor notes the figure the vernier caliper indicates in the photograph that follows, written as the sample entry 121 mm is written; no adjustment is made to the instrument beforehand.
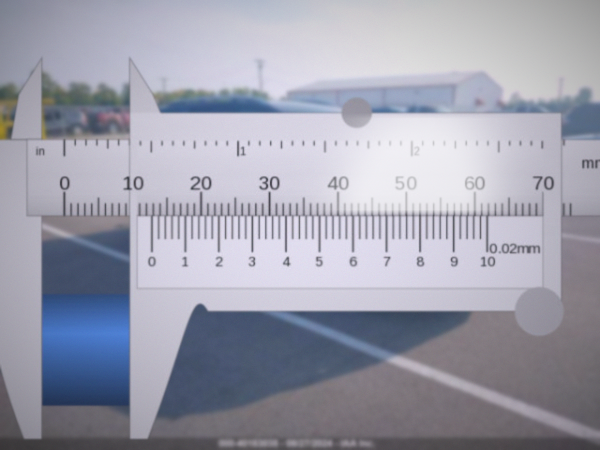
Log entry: 12.8 mm
